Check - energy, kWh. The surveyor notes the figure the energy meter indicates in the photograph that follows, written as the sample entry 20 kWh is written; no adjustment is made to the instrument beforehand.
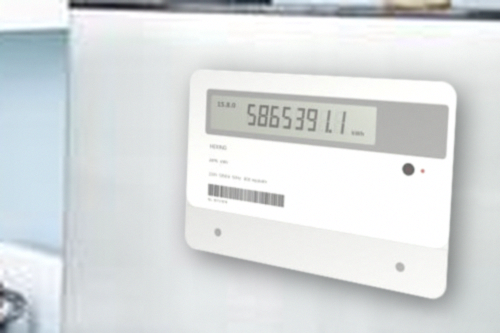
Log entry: 5865391.1 kWh
